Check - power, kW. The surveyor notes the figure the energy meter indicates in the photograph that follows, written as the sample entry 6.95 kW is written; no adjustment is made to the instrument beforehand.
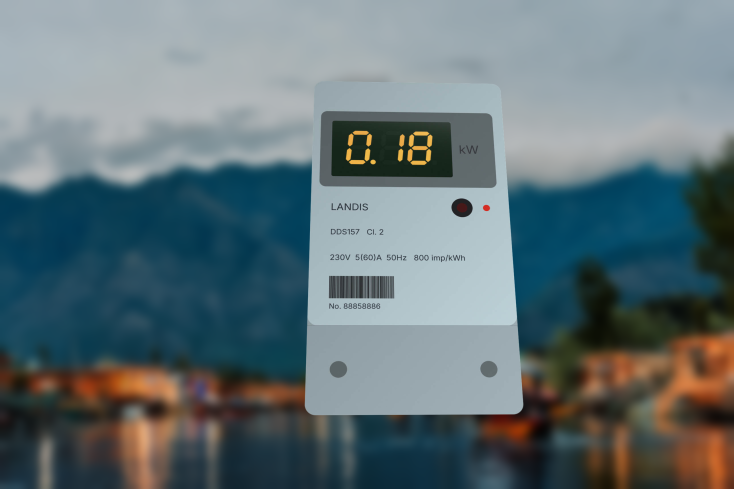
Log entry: 0.18 kW
